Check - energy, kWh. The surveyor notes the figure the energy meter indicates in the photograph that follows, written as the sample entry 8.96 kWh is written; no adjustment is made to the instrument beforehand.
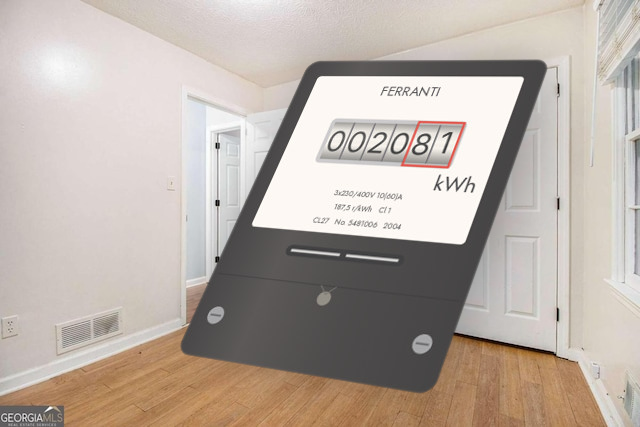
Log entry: 20.81 kWh
